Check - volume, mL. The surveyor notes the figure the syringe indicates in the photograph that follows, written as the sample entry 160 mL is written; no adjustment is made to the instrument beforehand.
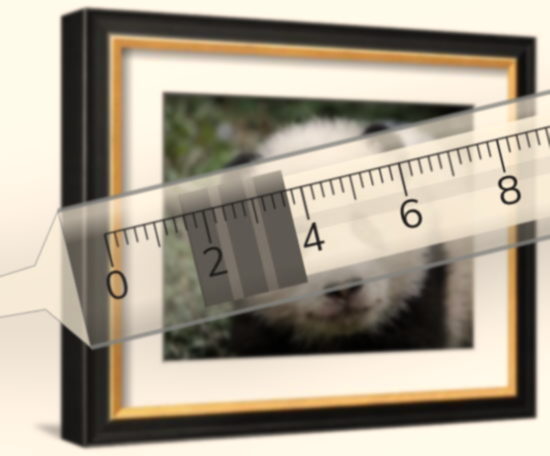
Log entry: 1.6 mL
